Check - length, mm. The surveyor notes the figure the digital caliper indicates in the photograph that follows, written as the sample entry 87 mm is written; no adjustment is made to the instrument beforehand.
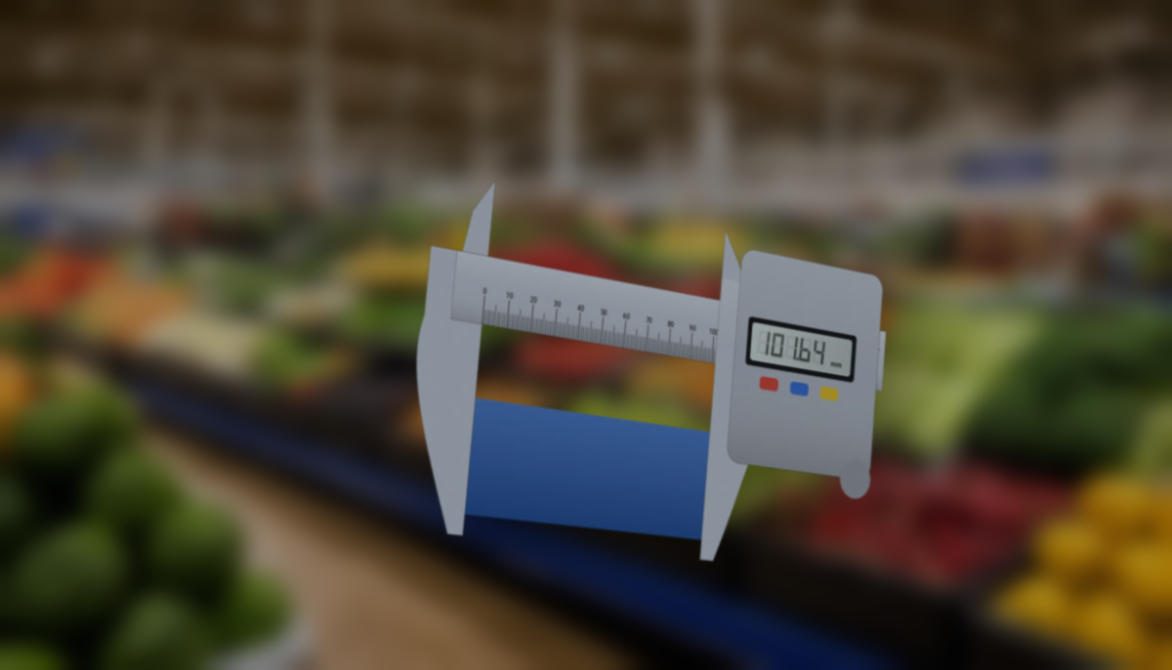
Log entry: 101.64 mm
